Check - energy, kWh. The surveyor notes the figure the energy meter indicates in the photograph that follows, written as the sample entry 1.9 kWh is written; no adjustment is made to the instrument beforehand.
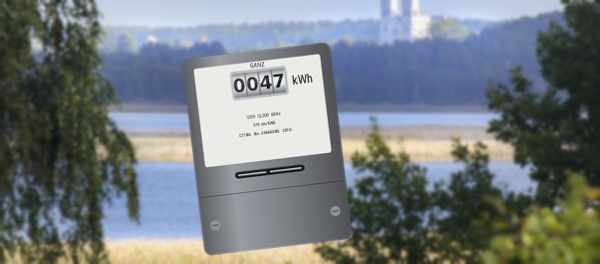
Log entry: 47 kWh
